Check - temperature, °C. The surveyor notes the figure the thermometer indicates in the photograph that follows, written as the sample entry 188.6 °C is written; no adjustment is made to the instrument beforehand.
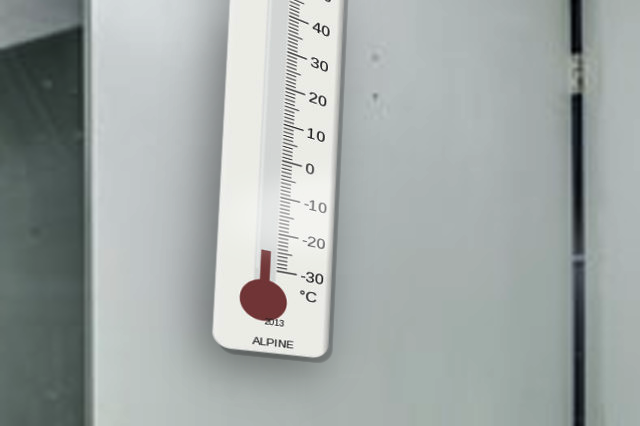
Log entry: -25 °C
